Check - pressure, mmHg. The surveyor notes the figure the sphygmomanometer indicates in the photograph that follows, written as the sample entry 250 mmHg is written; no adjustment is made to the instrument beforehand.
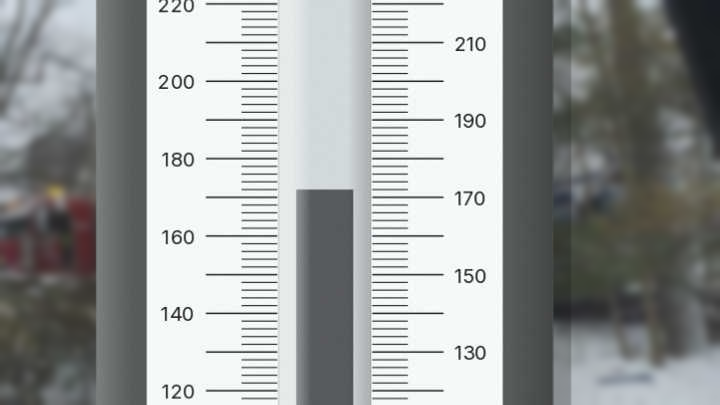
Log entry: 172 mmHg
